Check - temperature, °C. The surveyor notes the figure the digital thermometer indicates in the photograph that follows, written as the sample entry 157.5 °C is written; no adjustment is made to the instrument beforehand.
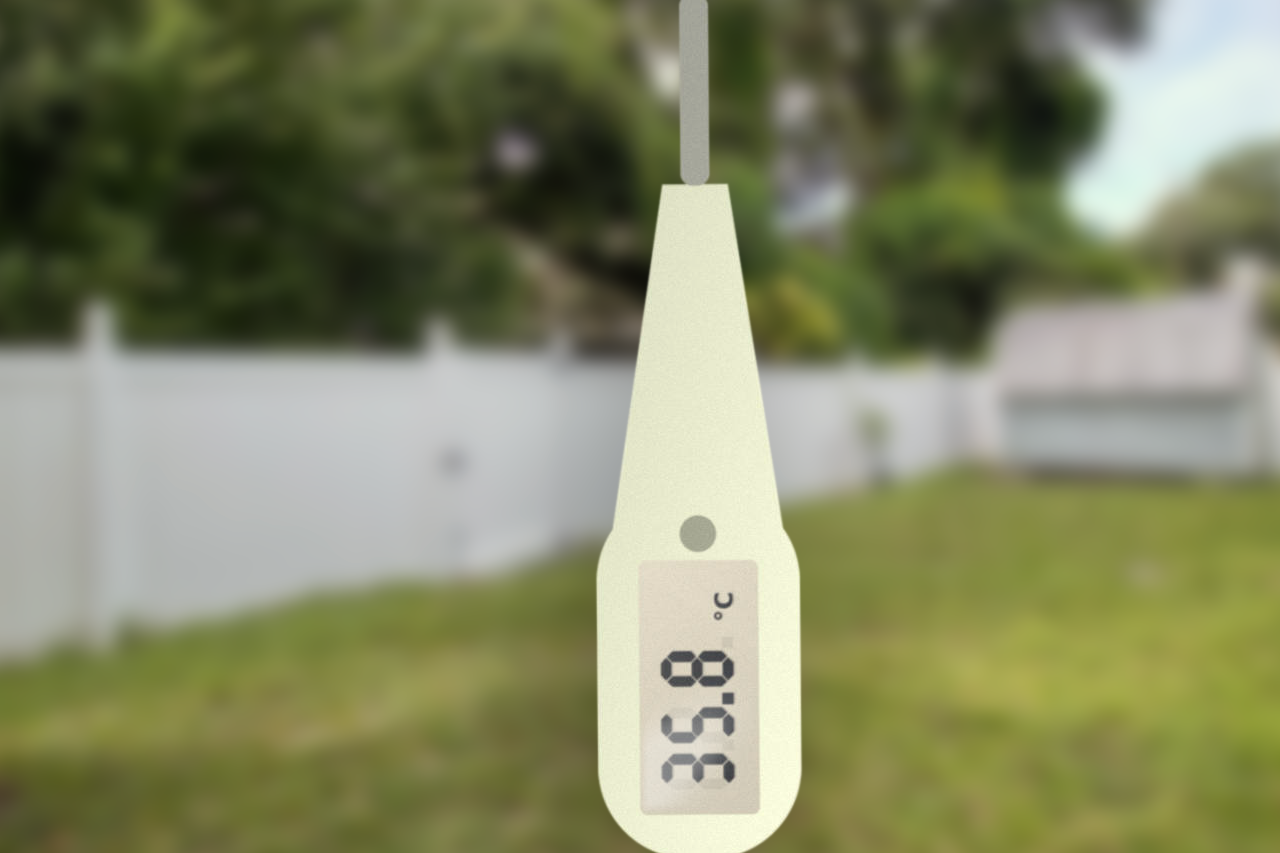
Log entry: 35.8 °C
